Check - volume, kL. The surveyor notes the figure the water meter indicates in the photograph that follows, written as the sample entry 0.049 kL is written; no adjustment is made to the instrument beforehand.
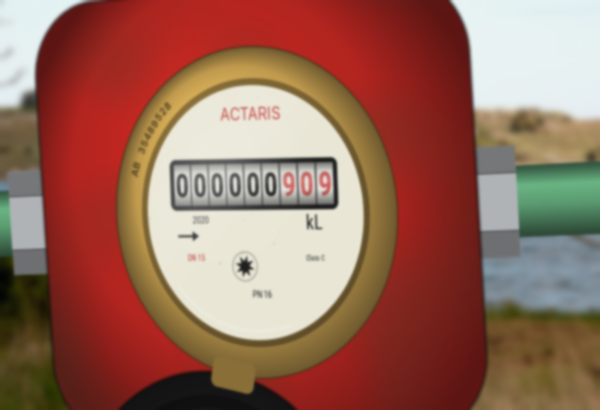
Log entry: 0.909 kL
